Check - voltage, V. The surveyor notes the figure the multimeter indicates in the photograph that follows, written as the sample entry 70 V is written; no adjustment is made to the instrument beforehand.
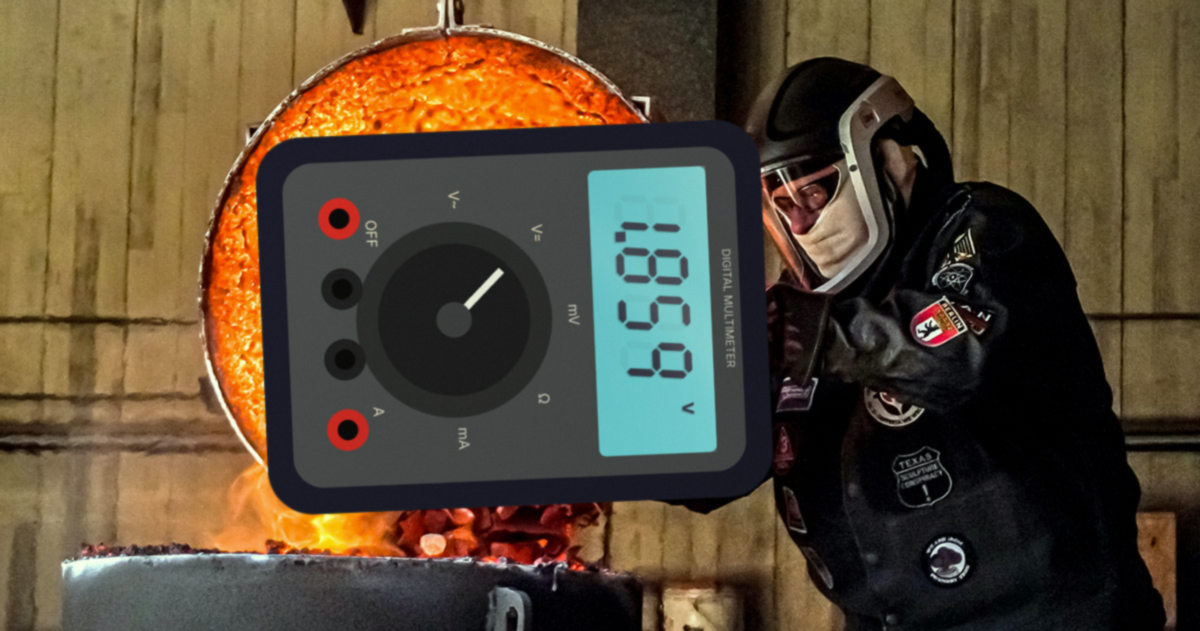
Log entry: 1.859 V
